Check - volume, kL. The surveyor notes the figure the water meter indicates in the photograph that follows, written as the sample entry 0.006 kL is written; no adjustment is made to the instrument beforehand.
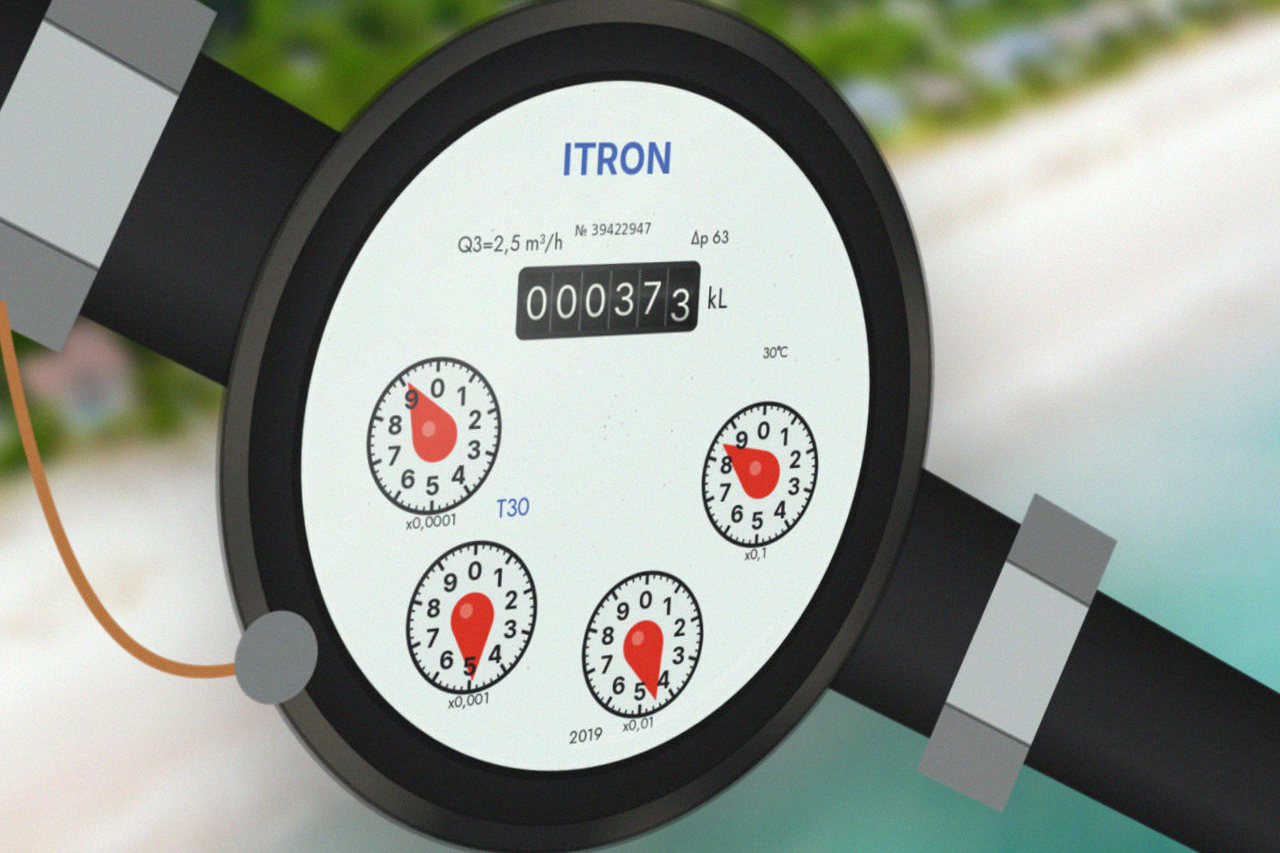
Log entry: 372.8449 kL
